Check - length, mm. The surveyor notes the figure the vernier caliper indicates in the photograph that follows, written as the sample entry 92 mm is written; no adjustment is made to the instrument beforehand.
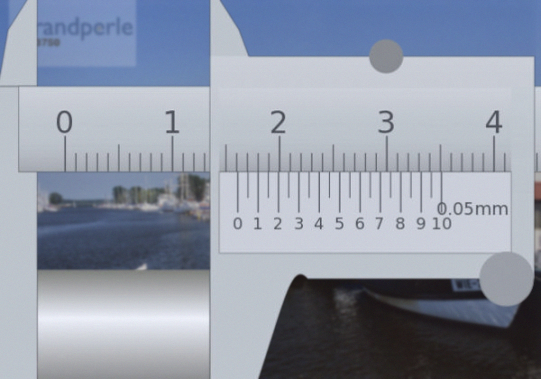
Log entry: 16.1 mm
